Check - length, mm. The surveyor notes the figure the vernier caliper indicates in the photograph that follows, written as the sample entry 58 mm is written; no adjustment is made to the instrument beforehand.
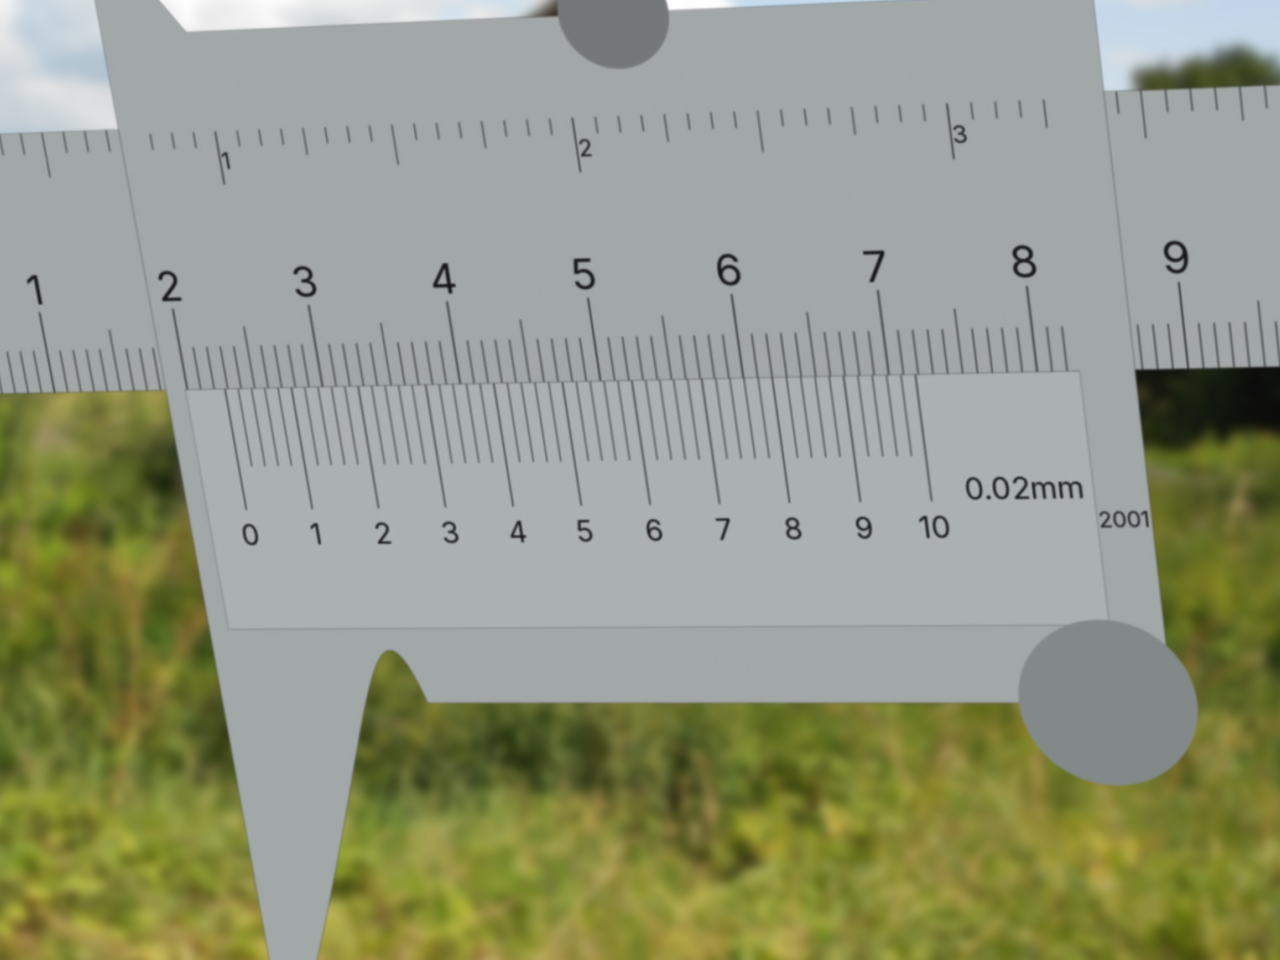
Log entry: 22.8 mm
